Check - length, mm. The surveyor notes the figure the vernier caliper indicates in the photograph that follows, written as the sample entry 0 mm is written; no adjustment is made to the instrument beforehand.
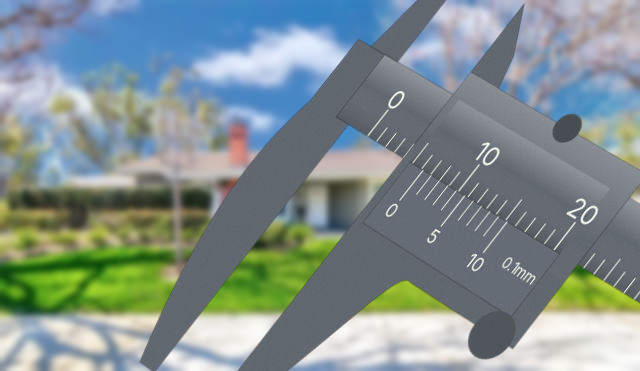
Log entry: 6.2 mm
